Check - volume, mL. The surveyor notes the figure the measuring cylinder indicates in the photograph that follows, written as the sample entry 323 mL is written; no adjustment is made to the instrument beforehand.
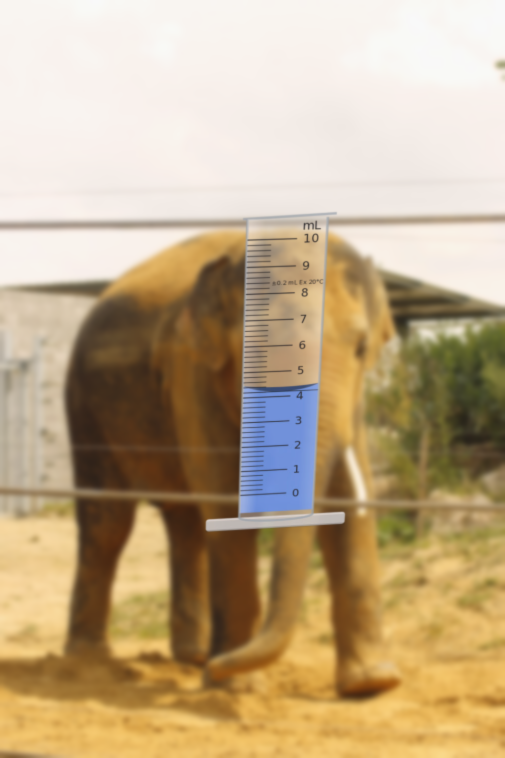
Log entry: 4.2 mL
